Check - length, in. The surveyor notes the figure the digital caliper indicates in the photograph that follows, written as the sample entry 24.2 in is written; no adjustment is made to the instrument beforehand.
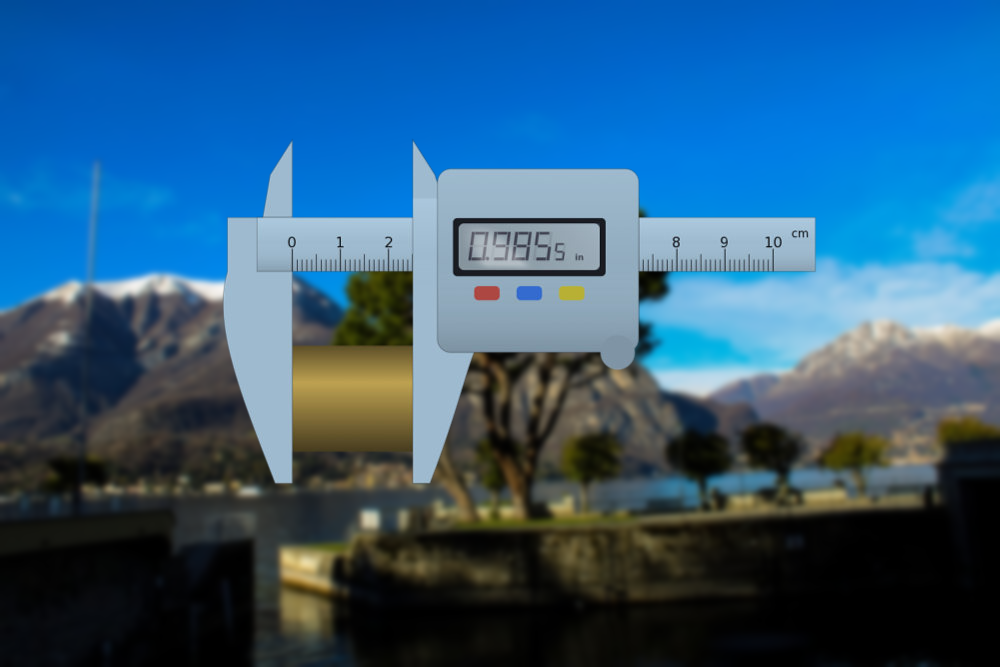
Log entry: 0.9855 in
